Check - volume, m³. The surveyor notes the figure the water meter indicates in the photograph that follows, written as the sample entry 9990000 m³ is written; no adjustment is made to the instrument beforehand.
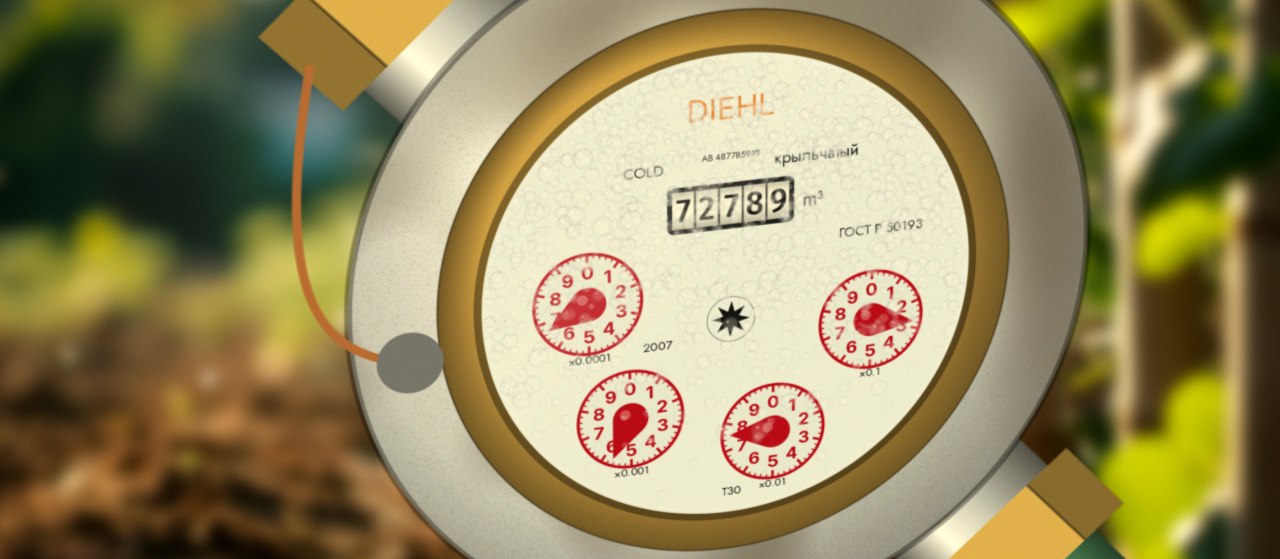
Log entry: 72789.2756 m³
